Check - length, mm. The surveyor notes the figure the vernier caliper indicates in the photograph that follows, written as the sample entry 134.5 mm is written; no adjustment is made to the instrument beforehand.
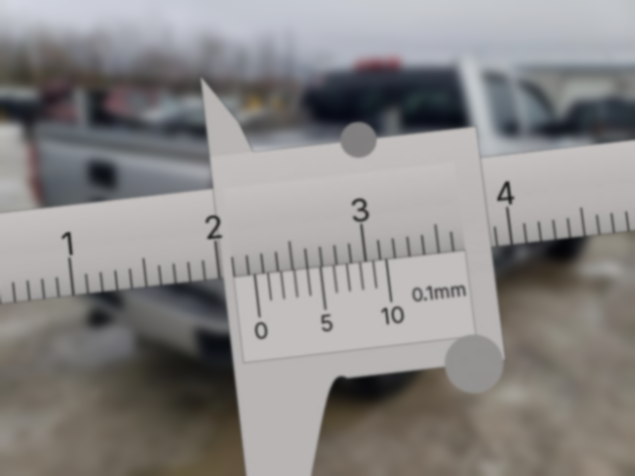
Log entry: 22.4 mm
